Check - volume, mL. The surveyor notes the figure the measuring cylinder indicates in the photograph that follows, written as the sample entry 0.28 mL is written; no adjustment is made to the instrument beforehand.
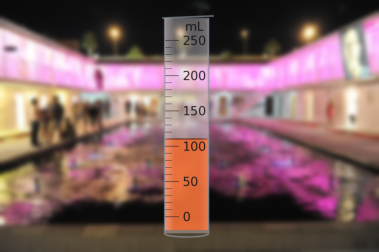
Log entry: 110 mL
